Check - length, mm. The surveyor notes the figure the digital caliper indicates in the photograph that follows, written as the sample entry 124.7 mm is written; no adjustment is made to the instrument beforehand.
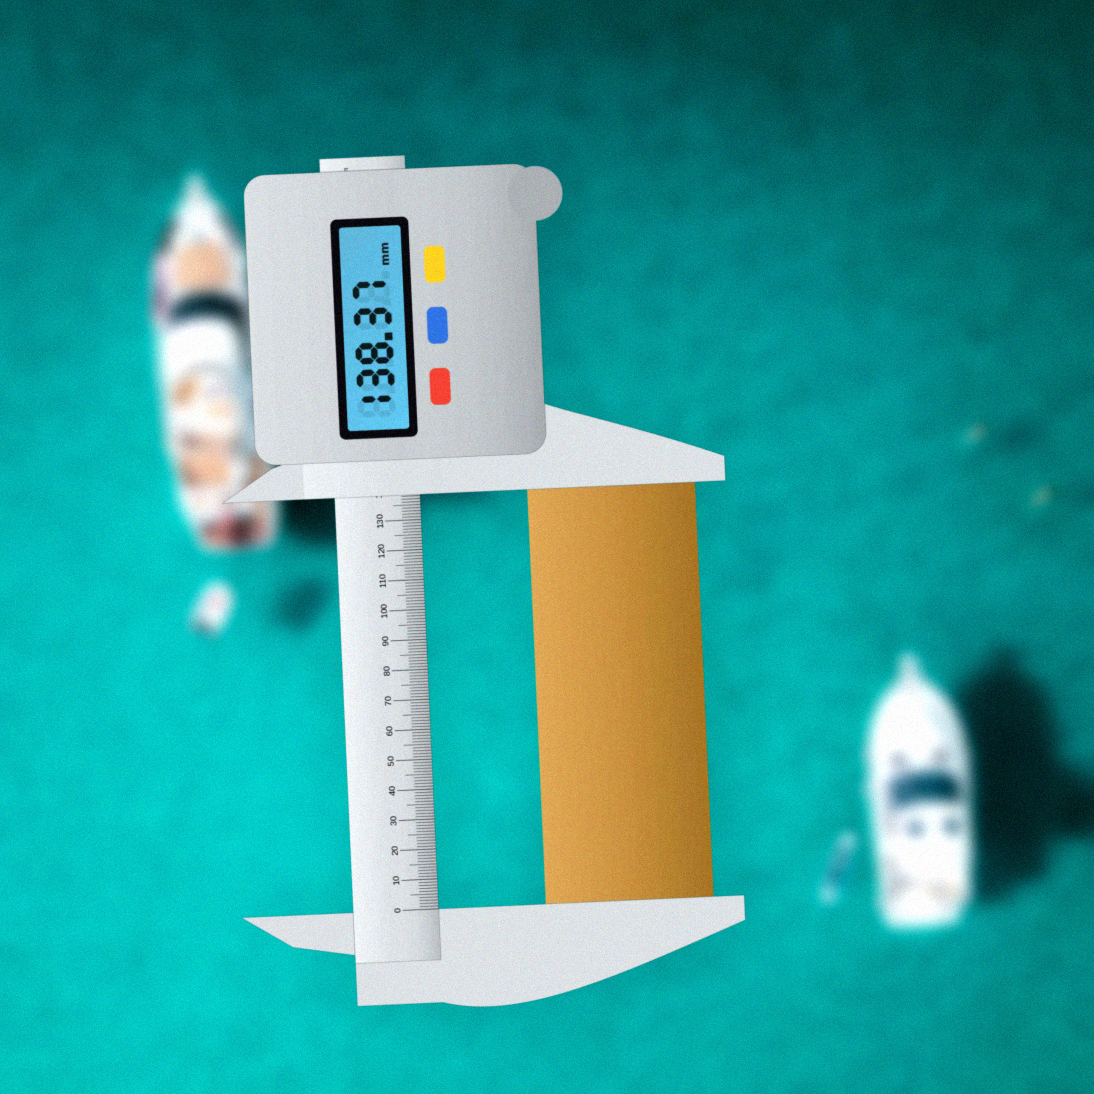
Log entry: 138.37 mm
